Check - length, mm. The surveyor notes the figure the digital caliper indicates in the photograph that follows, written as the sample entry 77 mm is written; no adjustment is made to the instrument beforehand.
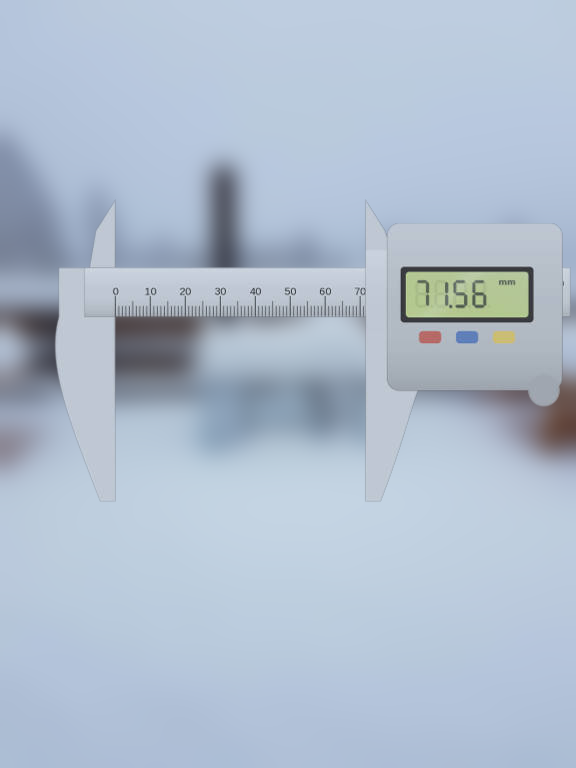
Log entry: 71.56 mm
